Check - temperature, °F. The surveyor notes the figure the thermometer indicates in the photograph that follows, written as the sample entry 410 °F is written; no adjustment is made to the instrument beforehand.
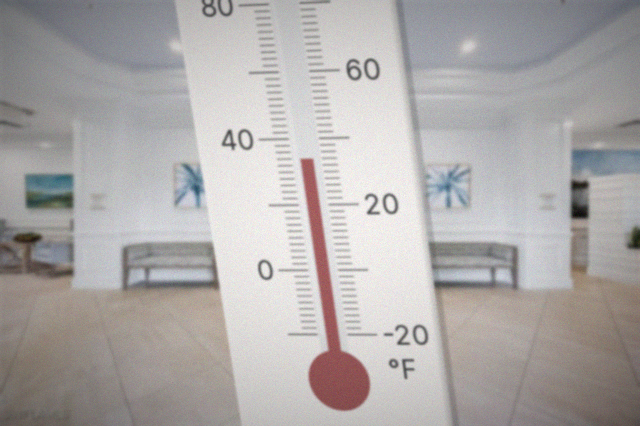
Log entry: 34 °F
